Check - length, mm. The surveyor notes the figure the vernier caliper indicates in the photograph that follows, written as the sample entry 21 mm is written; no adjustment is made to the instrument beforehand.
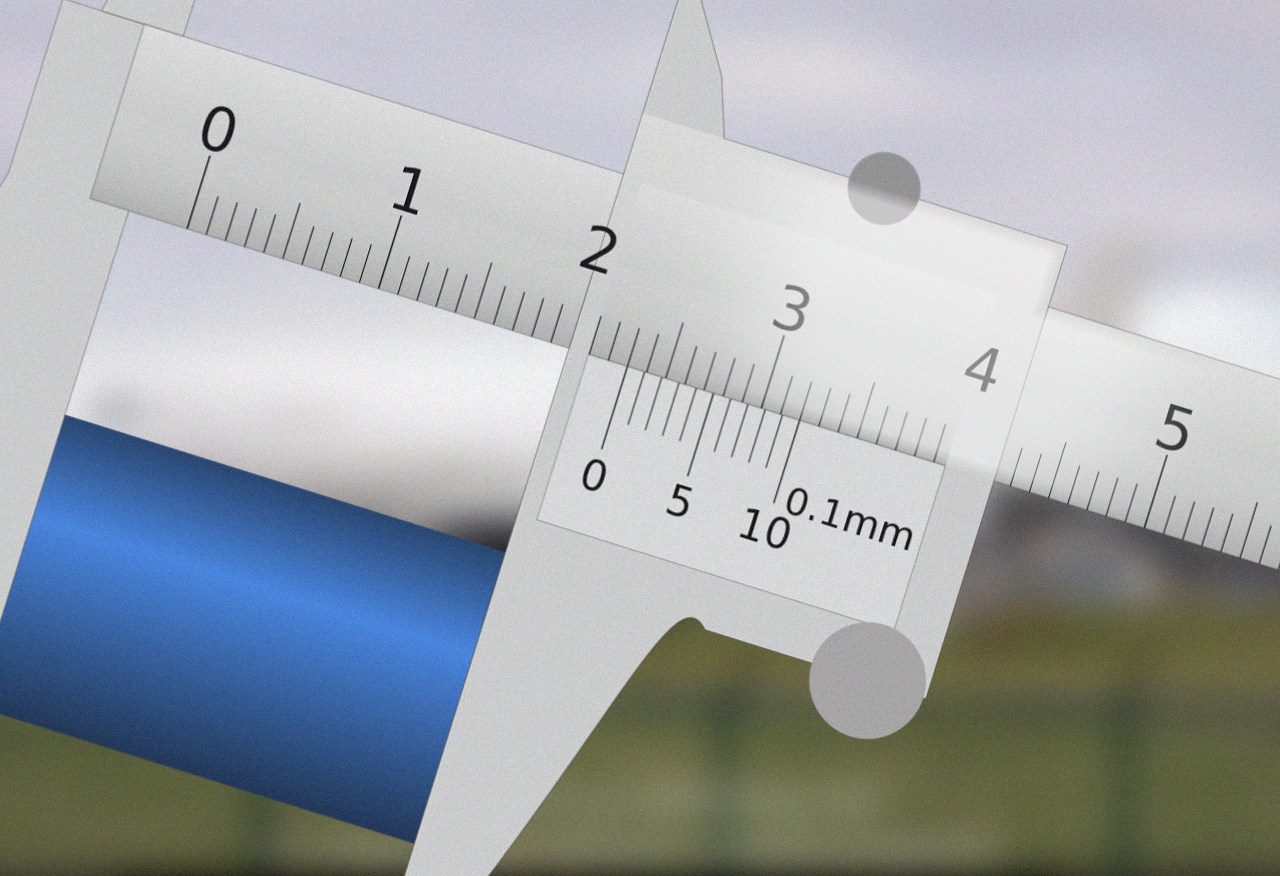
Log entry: 23.0 mm
